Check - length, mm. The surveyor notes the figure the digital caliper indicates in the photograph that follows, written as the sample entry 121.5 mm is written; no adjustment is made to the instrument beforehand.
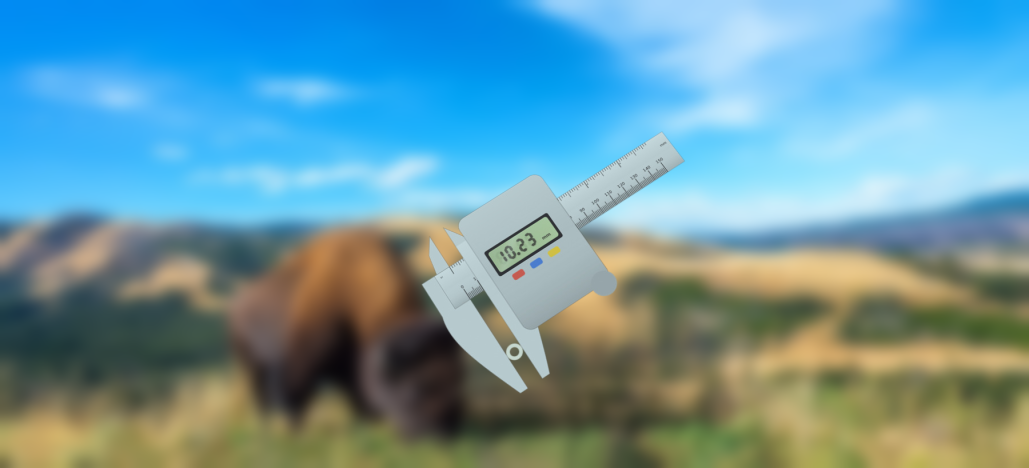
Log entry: 10.23 mm
